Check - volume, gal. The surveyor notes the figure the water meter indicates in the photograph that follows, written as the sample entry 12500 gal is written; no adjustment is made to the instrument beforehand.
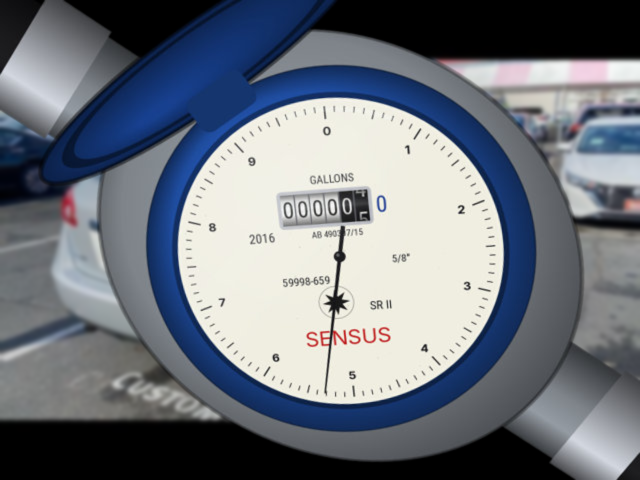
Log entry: 45.3 gal
